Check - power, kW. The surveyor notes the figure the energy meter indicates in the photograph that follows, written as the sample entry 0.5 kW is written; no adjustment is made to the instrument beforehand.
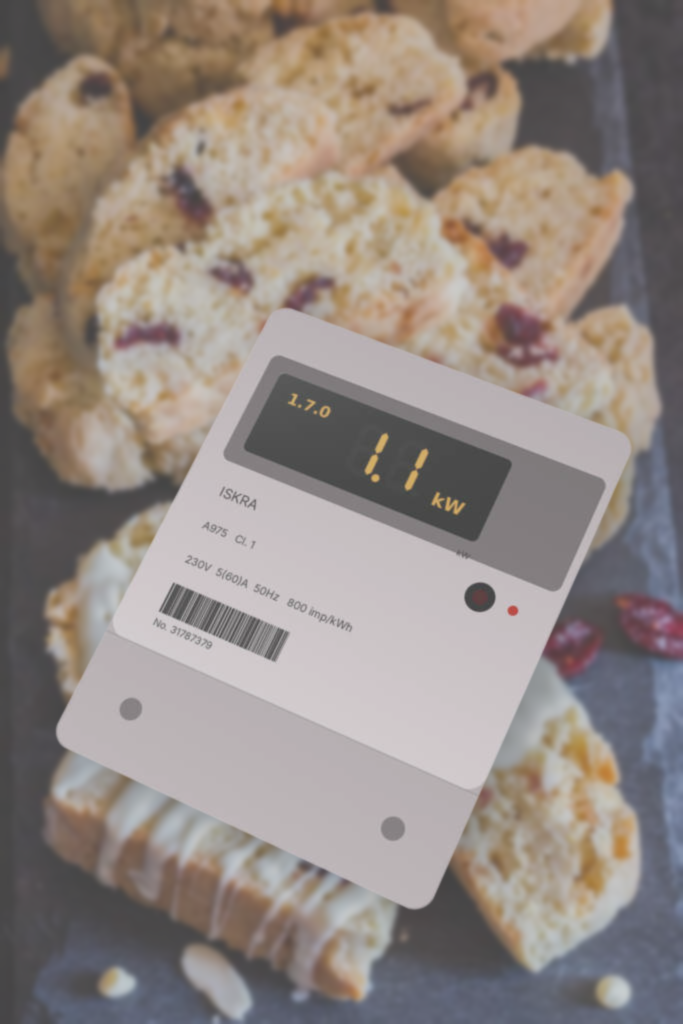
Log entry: 1.1 kW
